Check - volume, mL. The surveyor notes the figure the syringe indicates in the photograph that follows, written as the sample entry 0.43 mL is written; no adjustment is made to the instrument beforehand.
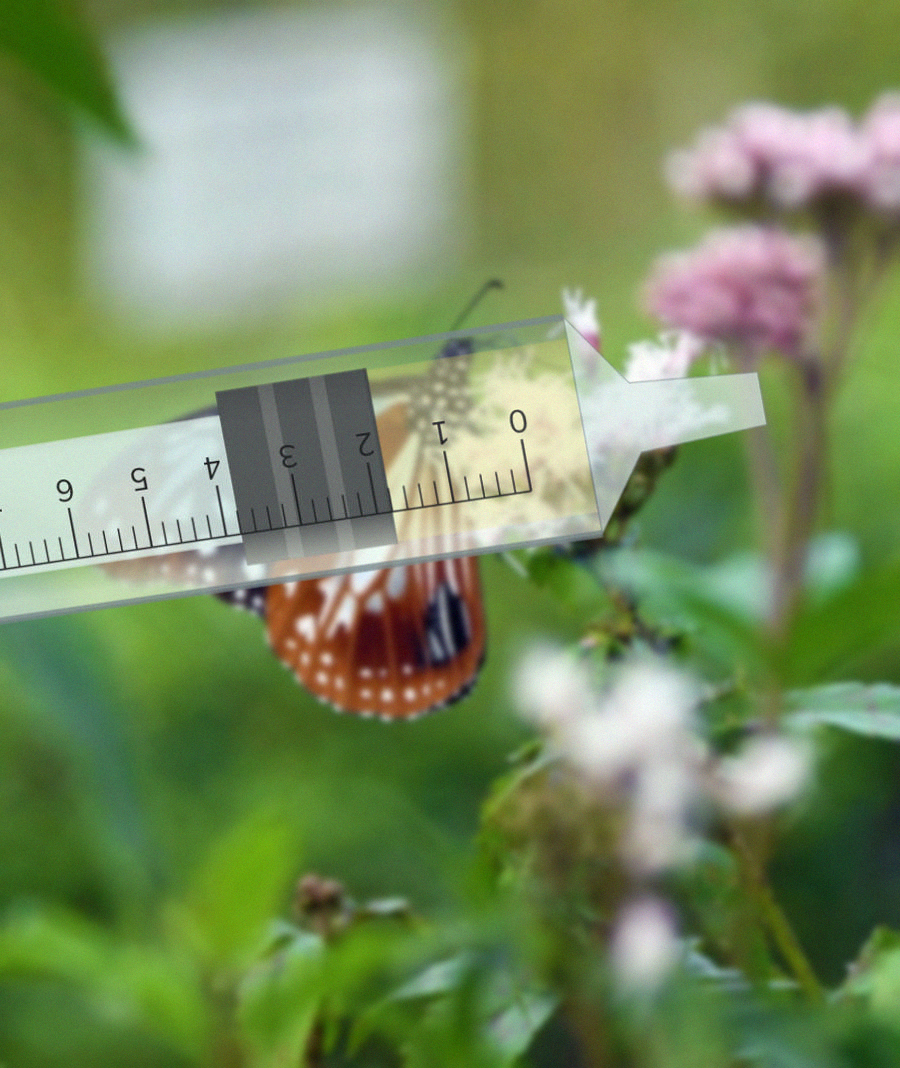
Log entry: 1.8 mL
